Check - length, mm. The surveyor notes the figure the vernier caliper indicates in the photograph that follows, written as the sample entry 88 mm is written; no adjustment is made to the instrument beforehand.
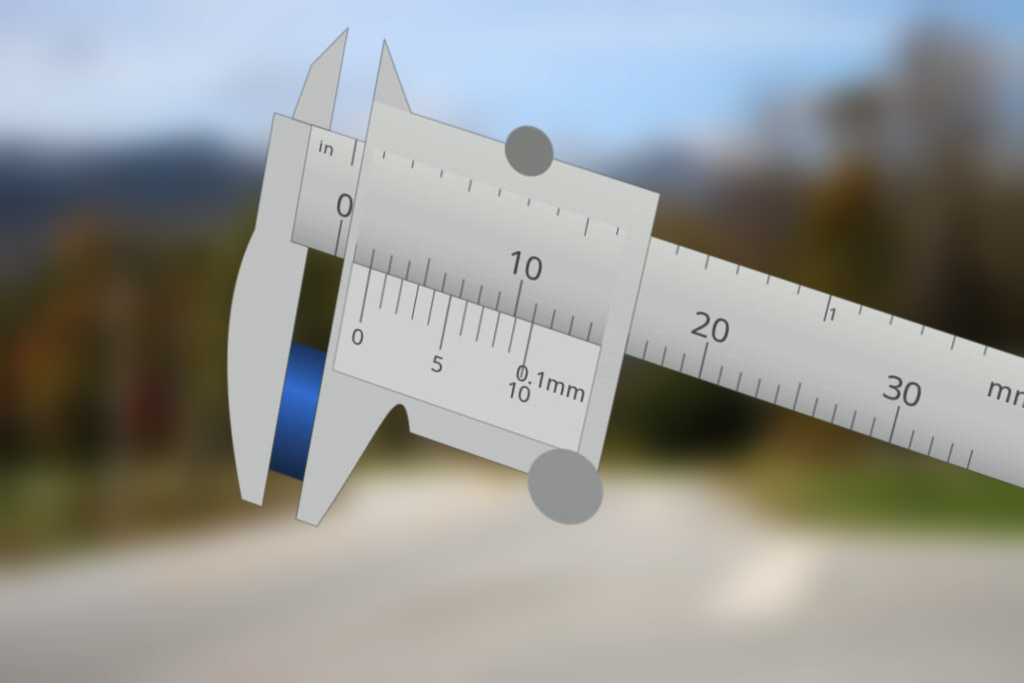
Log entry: 2.0 mm
